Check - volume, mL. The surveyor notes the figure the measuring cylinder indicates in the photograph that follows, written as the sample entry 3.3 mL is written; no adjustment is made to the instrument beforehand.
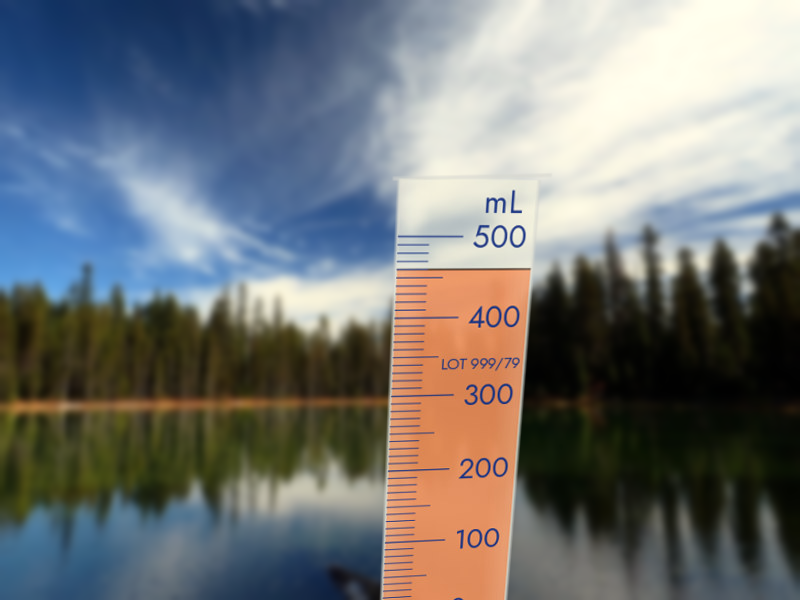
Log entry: 460 mL
